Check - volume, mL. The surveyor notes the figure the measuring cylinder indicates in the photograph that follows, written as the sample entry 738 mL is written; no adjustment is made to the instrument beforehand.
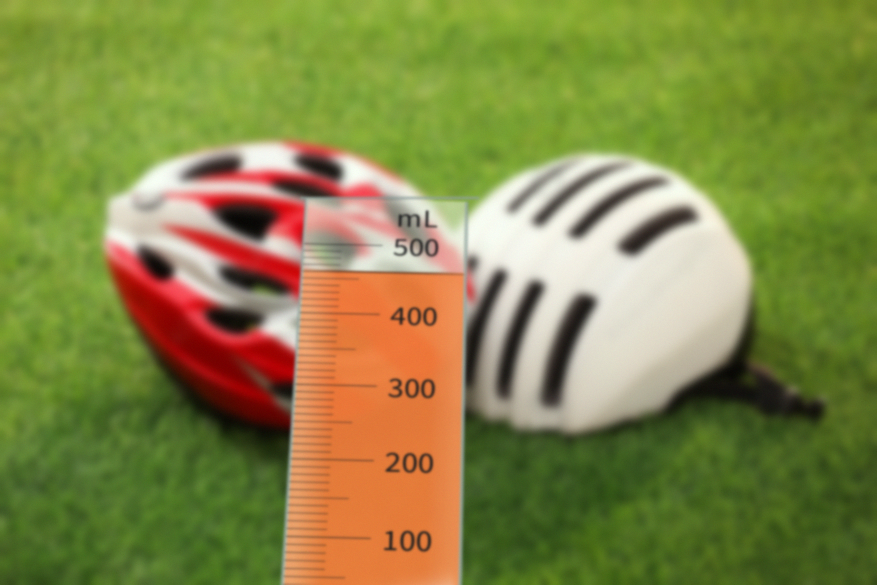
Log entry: 460 mL
